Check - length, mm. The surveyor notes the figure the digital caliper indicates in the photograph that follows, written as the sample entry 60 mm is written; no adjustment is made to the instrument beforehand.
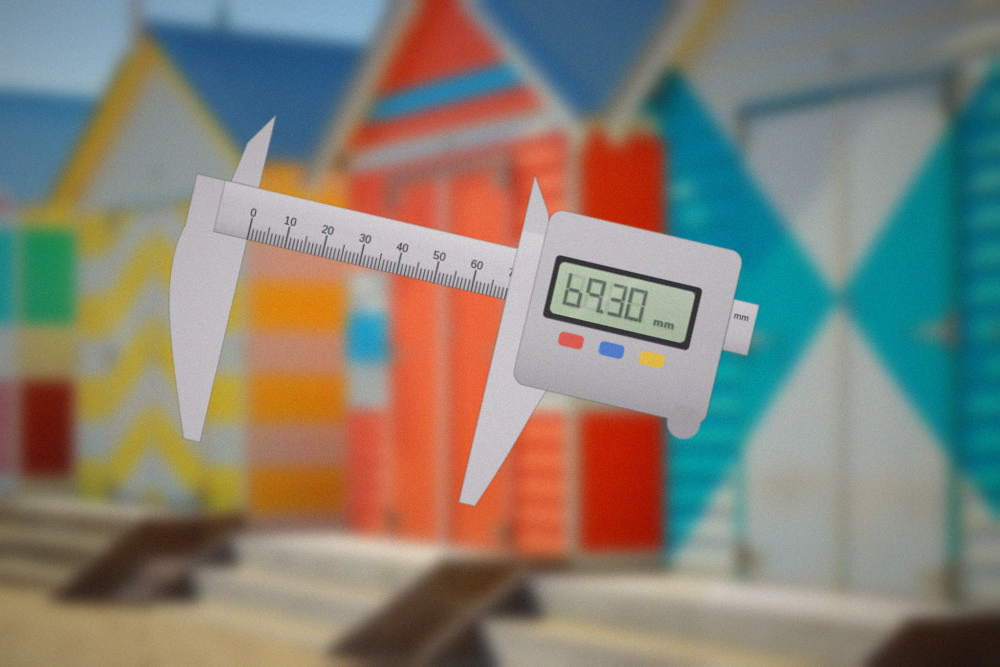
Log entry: 69.30 mm
